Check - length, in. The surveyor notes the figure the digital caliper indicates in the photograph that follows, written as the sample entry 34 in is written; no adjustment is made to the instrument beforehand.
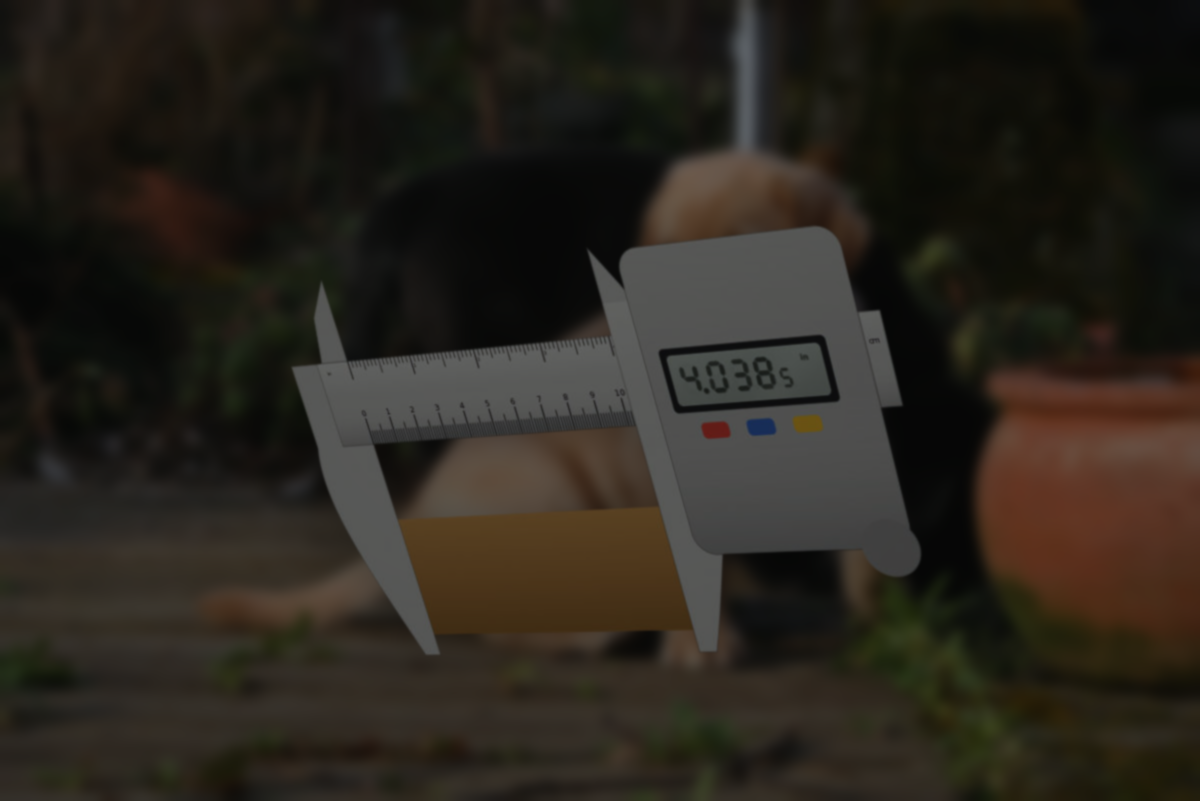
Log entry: 4.0385 in
